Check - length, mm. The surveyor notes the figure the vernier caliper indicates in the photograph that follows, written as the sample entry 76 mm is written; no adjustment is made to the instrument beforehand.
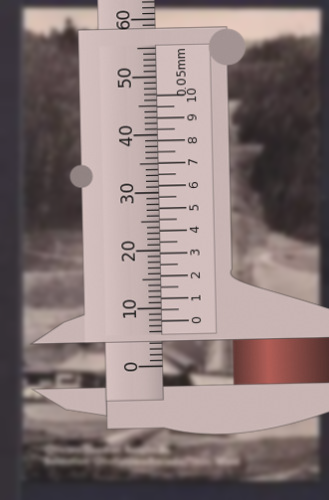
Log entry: 7.8 mm
